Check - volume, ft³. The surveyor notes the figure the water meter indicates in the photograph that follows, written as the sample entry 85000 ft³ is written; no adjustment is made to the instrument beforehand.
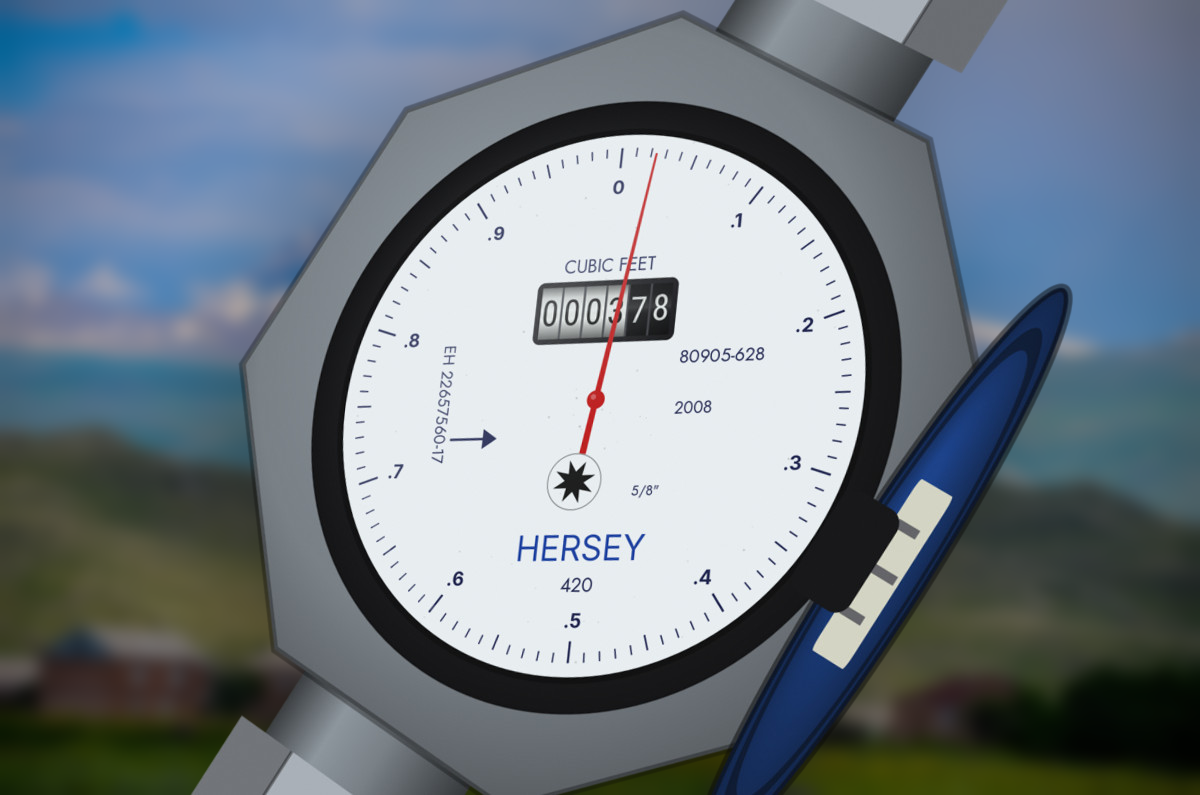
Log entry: 378.02 ft³
